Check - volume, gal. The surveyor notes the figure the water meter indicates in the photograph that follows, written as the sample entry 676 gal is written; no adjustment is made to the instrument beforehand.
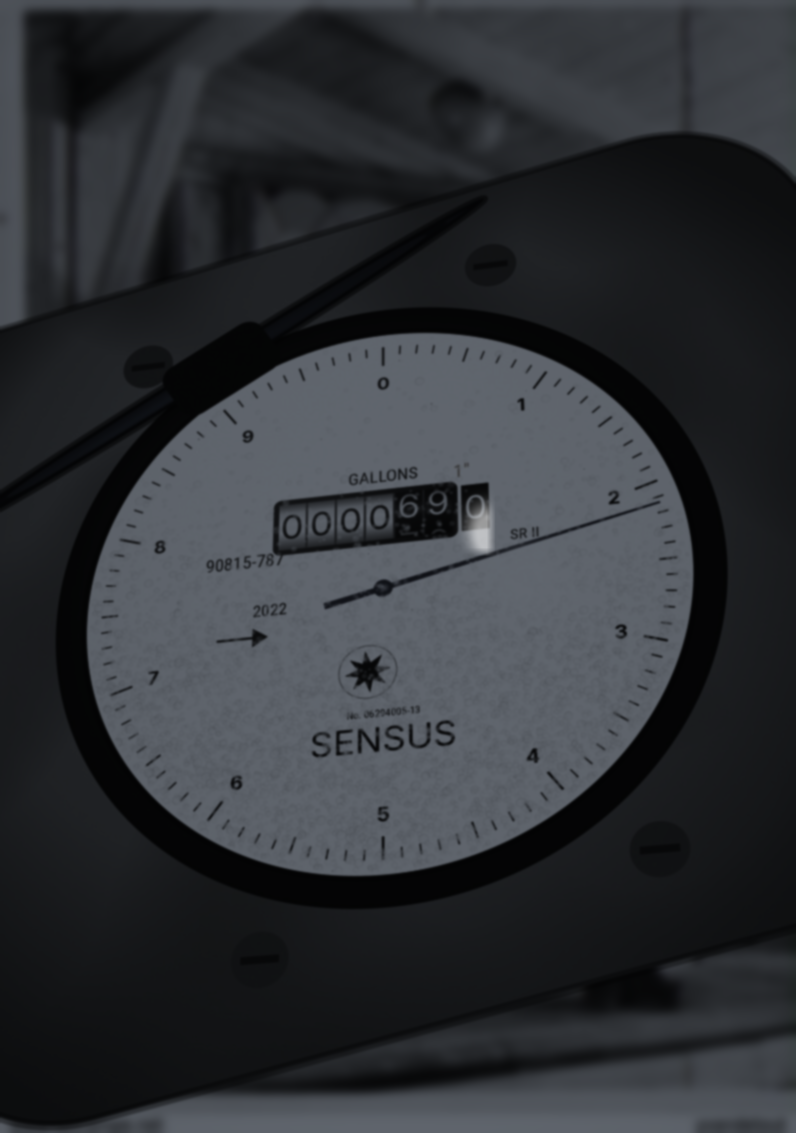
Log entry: 692.1 gal
